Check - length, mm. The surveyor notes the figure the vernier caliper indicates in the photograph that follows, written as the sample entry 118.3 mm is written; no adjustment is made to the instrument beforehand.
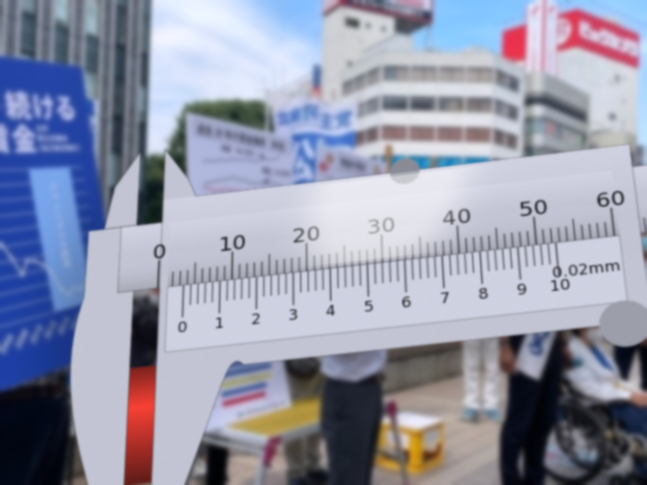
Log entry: 3.5 mm
